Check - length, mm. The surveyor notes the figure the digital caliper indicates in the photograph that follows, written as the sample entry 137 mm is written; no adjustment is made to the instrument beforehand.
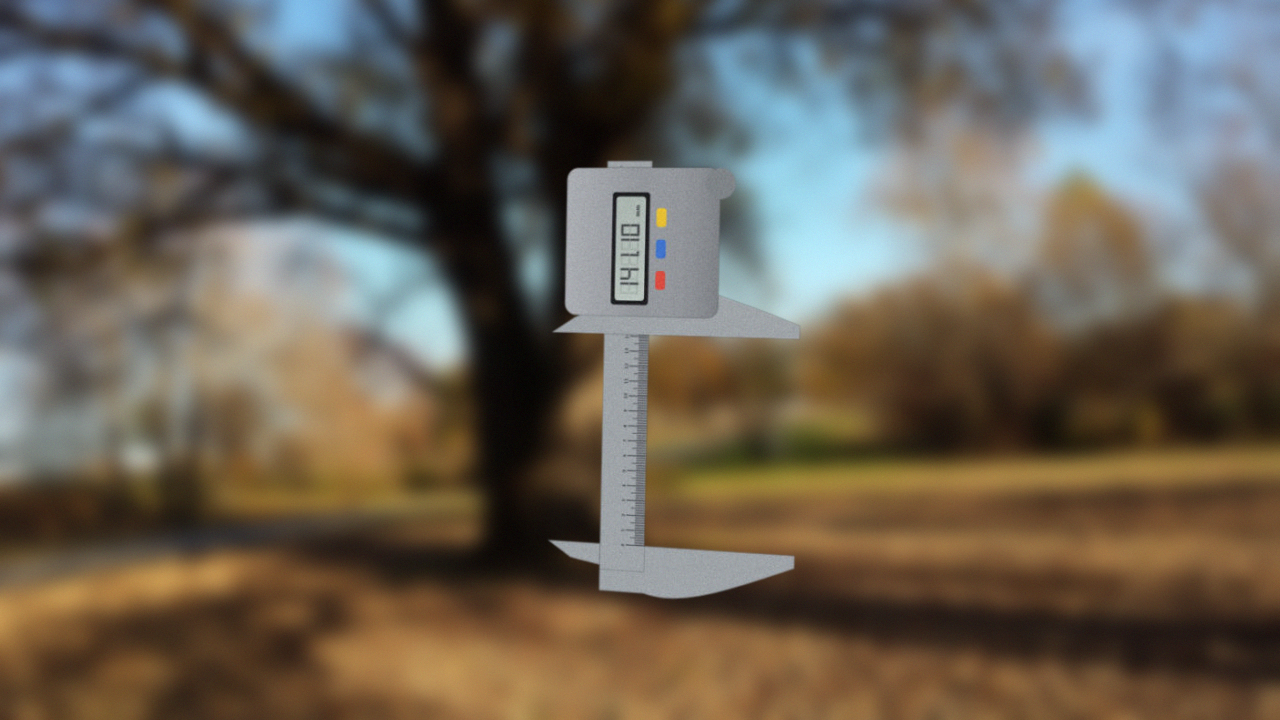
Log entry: 141.10 mm
